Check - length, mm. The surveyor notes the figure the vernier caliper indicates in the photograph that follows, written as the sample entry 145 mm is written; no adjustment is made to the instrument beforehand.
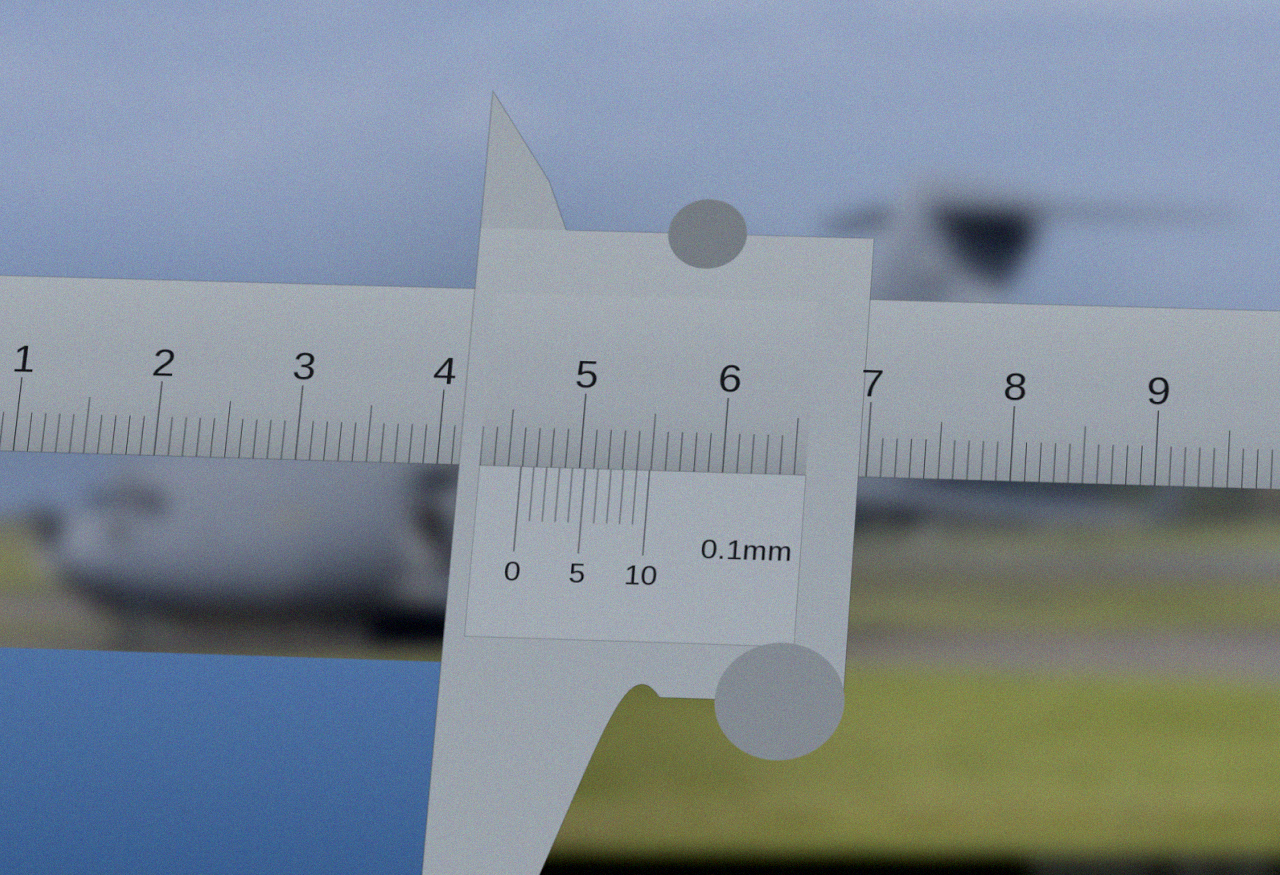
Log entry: 45.9 mm
